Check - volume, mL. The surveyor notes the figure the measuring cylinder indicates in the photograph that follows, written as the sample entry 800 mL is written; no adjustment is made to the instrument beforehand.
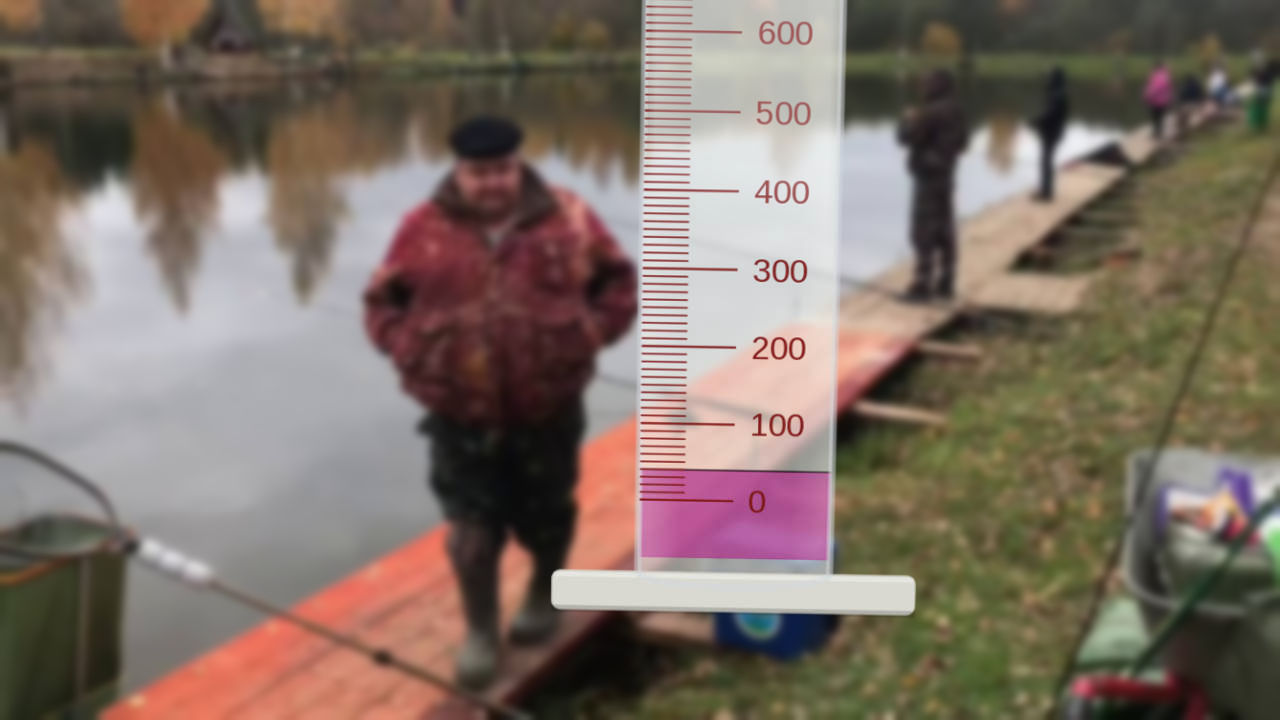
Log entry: 40 mL
